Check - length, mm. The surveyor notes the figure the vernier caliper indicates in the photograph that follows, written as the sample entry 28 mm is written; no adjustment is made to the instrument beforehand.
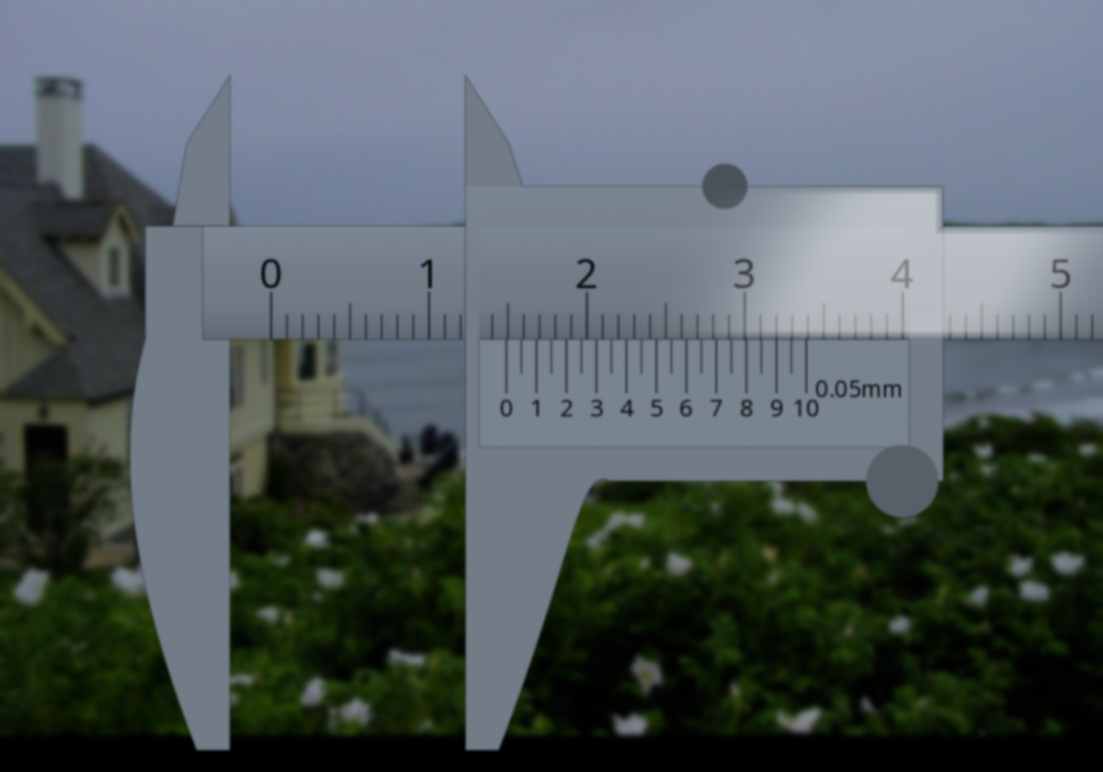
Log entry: 14.9 mm
